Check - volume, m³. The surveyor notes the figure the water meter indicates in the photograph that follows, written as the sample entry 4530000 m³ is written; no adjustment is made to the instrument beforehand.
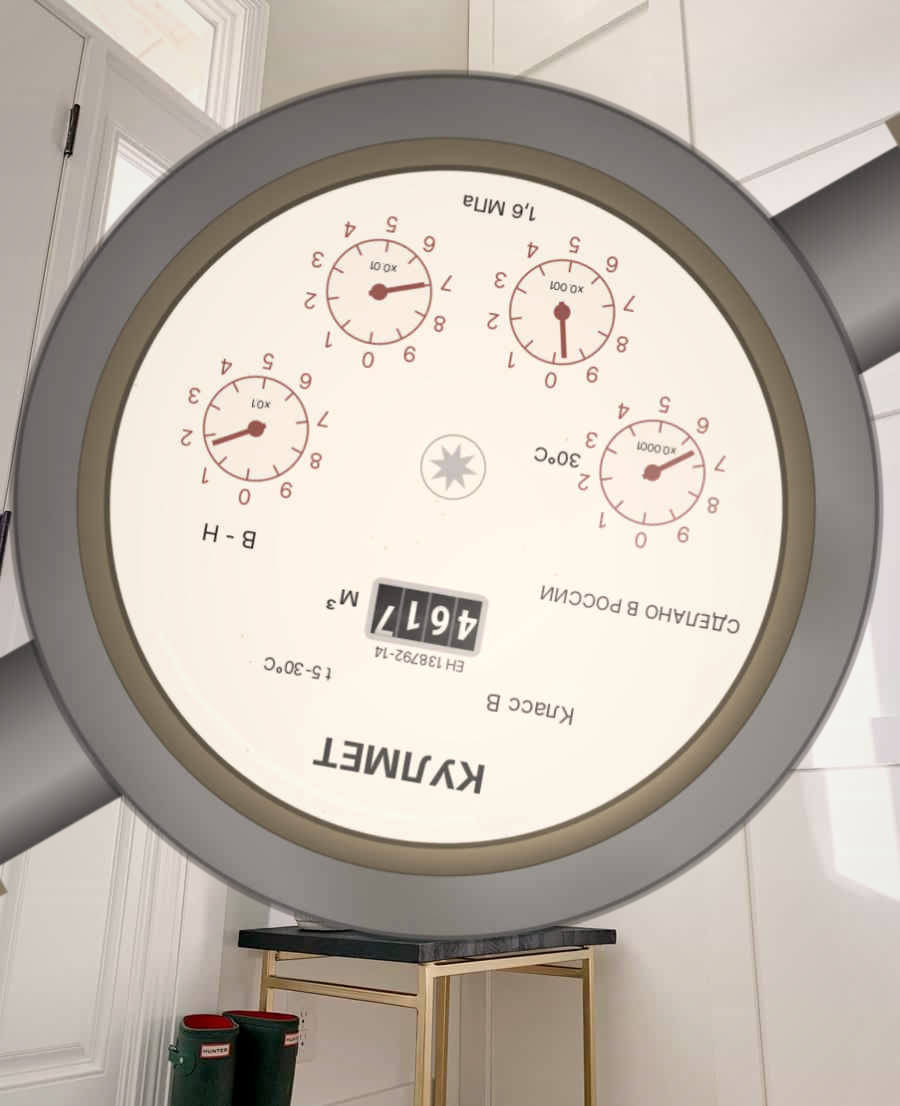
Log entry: 4617.1696 m³
